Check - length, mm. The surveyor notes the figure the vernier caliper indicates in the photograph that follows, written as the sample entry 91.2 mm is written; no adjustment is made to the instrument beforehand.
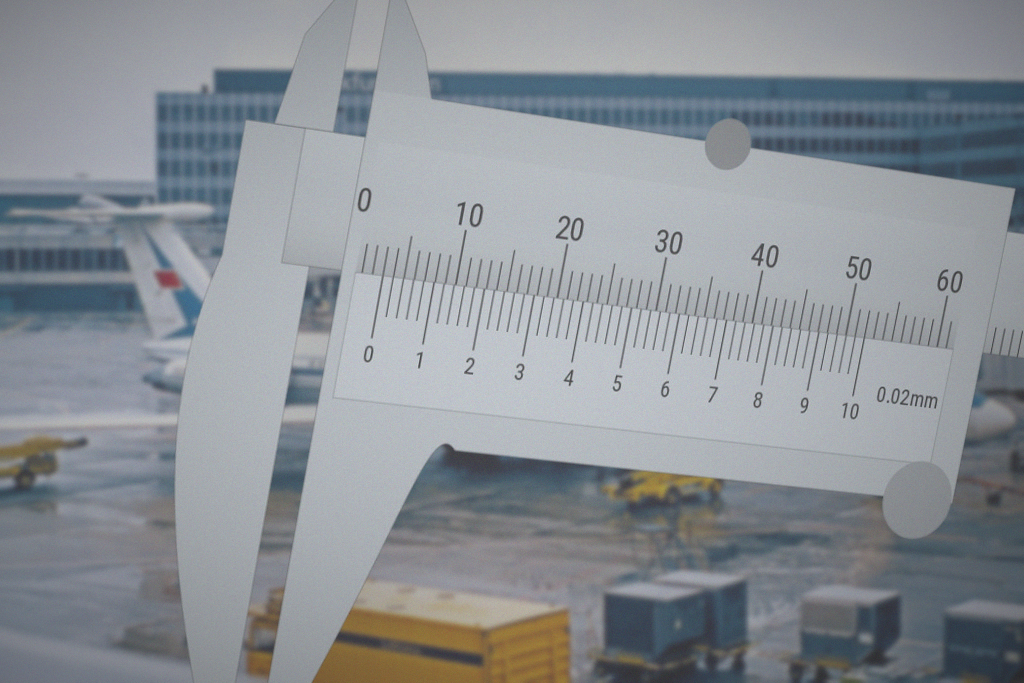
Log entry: 3.0 mm
